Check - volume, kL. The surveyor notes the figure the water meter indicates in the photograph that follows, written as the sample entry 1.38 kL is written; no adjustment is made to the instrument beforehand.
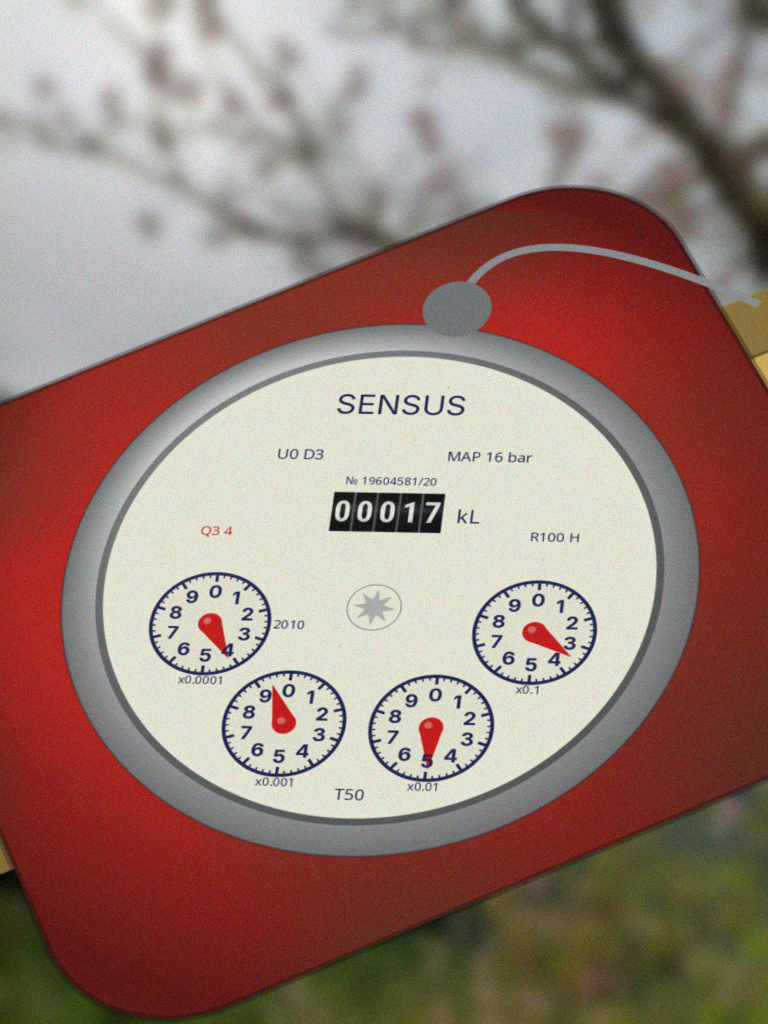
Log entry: 17.3494 kL
